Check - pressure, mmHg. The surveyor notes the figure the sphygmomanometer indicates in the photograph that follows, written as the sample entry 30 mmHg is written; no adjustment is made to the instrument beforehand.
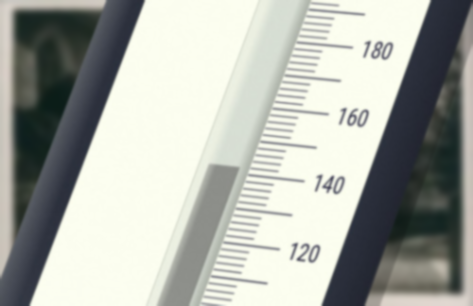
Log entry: 142 mmHg
